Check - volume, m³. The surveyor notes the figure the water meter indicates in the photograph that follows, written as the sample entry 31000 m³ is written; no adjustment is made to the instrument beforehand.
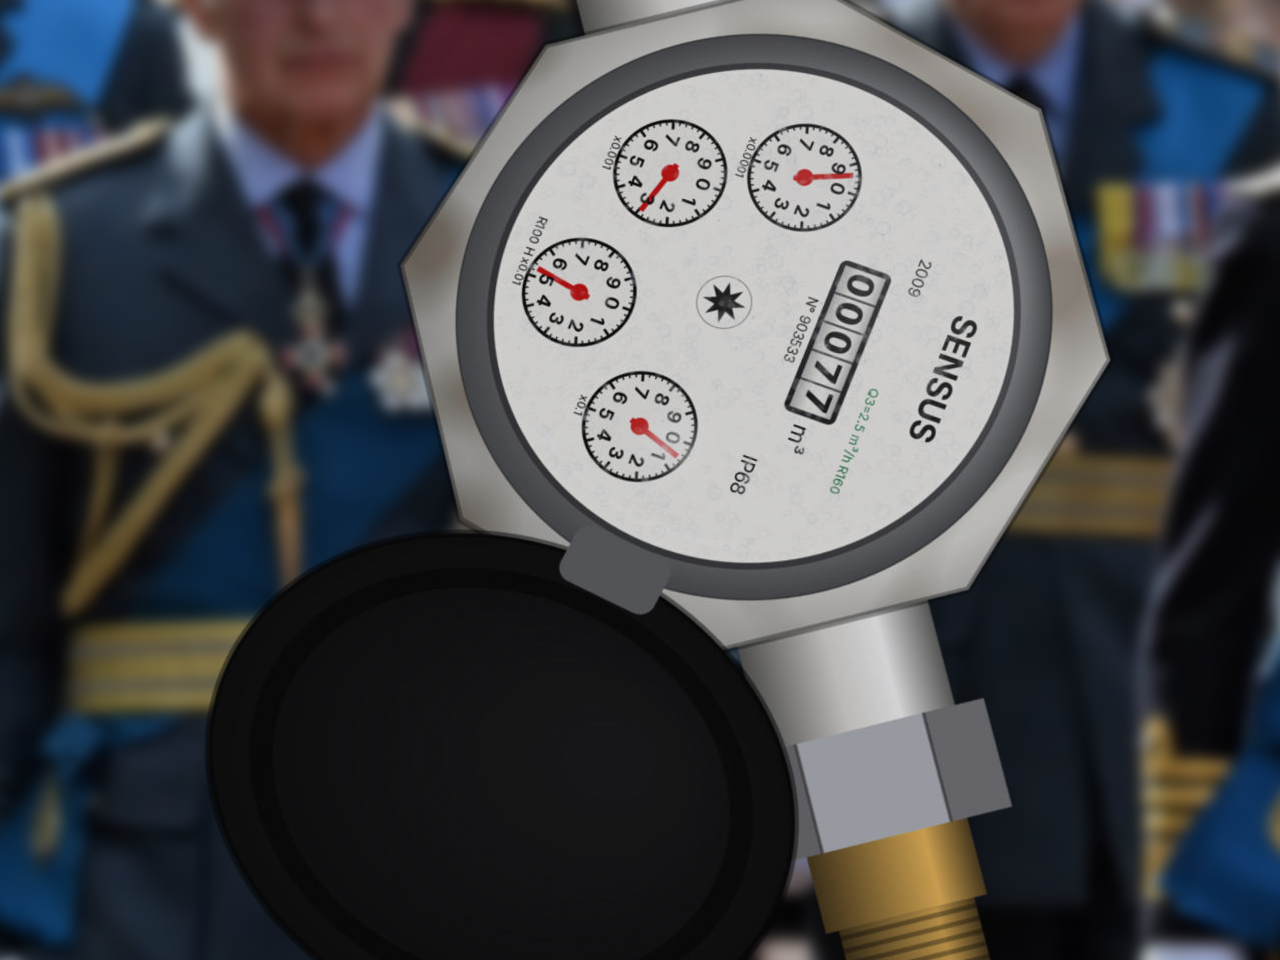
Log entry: 77.0529 m³
